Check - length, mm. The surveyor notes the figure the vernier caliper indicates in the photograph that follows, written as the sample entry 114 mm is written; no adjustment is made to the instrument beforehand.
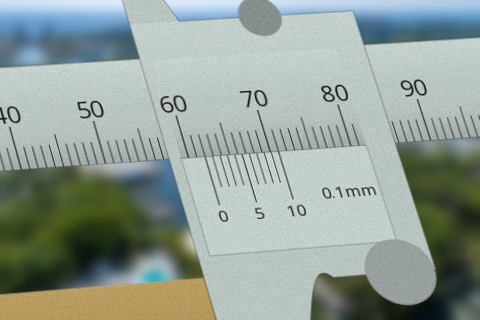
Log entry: 62.0 mm
